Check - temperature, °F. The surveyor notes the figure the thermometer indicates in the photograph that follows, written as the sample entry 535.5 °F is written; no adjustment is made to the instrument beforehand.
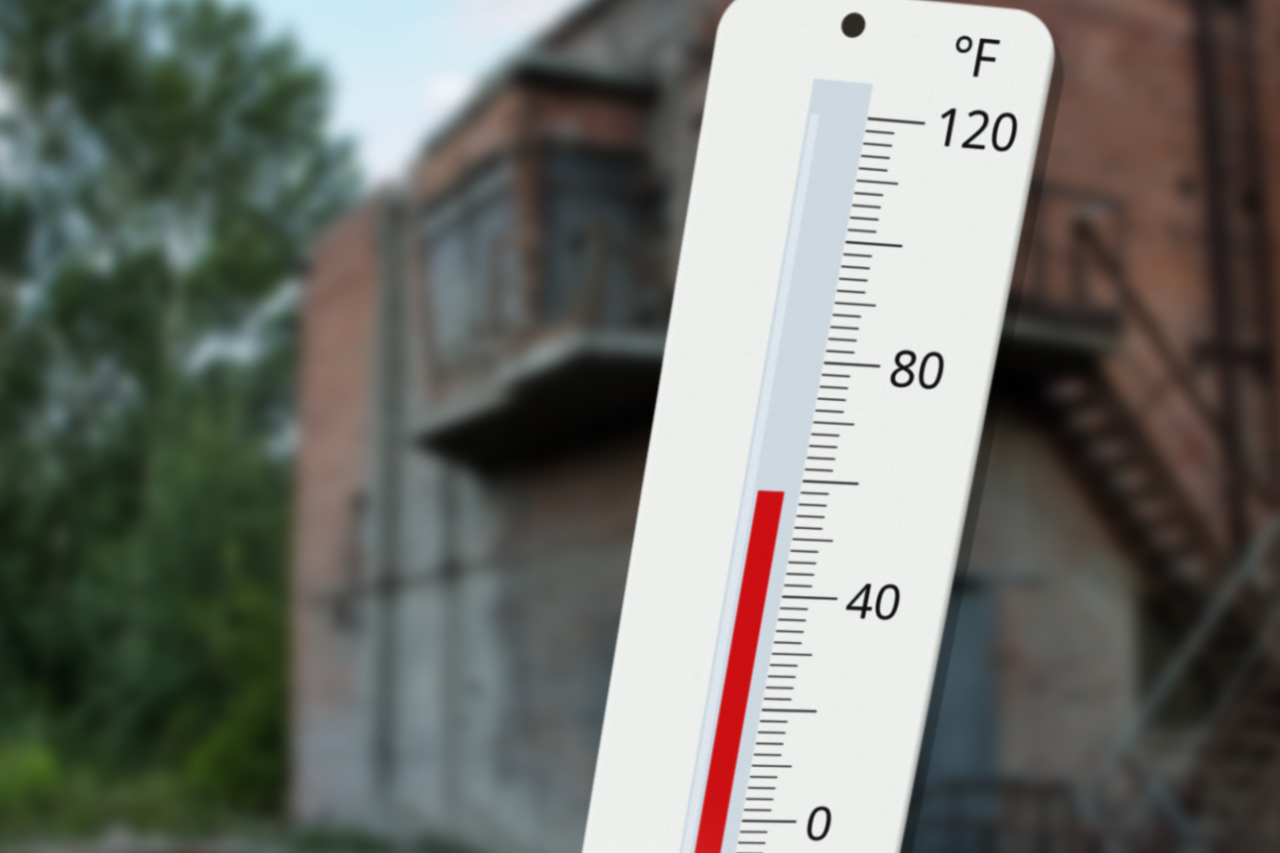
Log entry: 58 °F
